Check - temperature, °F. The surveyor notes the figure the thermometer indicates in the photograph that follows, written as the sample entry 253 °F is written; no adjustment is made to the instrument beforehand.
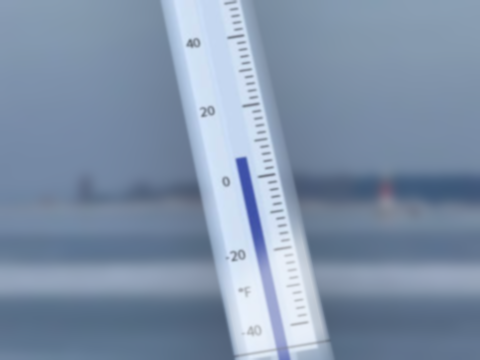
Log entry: 6 °F
